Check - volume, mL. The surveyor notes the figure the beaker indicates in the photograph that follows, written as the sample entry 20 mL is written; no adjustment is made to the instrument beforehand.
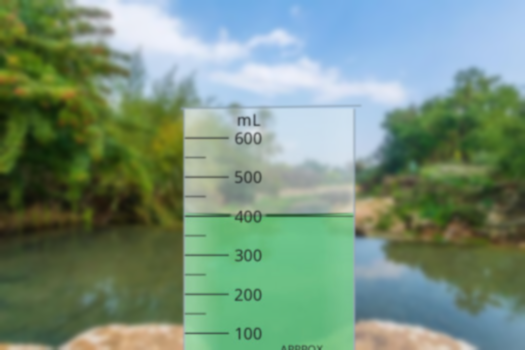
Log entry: 400 mL
